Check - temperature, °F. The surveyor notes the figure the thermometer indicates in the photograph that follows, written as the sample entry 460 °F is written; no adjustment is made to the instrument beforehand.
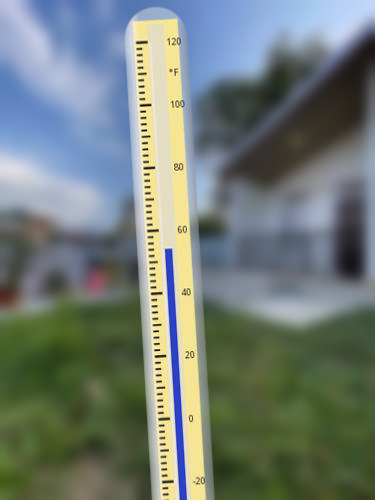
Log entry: 54 °F
